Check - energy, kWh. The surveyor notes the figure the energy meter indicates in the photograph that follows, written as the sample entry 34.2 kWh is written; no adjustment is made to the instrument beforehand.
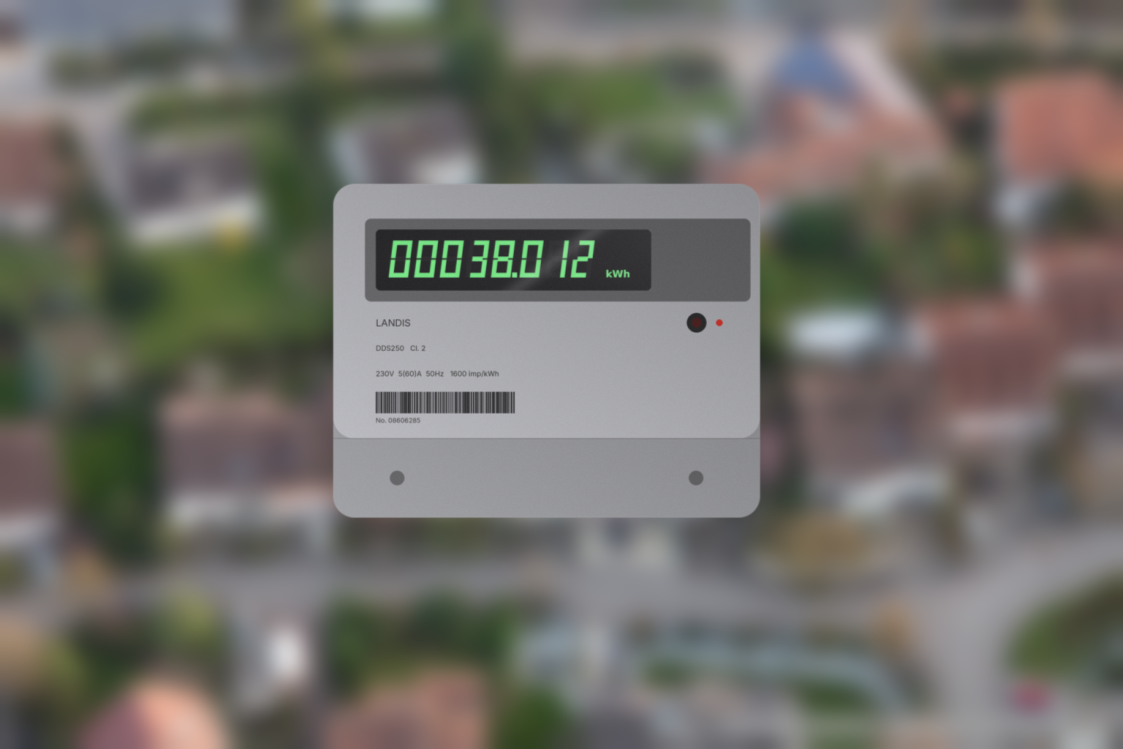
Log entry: 38.012 kWh
